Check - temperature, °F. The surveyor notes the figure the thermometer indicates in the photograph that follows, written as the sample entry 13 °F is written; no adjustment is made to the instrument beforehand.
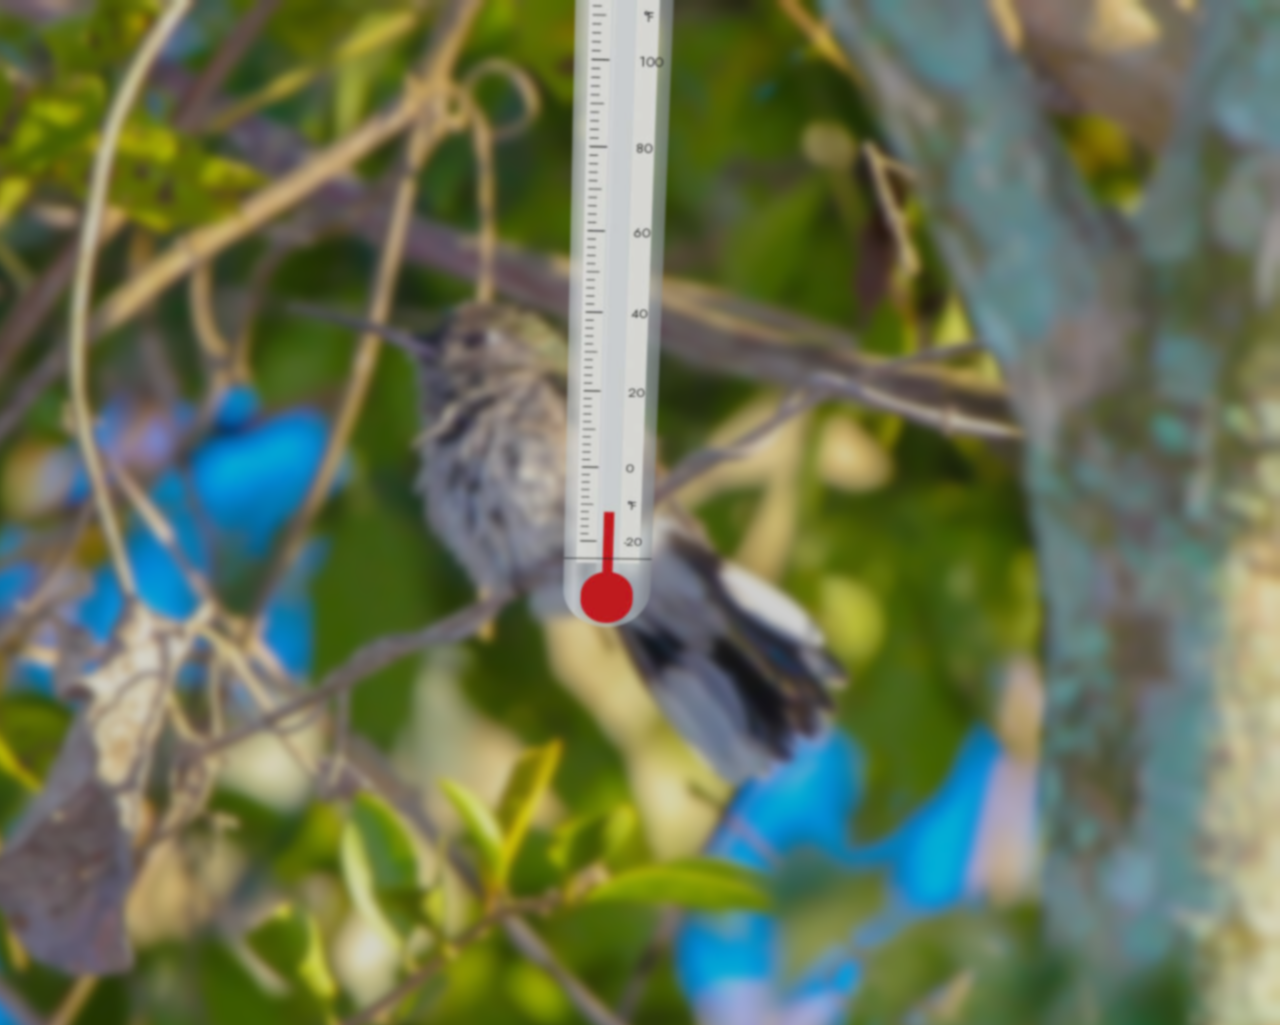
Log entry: -12 °F
